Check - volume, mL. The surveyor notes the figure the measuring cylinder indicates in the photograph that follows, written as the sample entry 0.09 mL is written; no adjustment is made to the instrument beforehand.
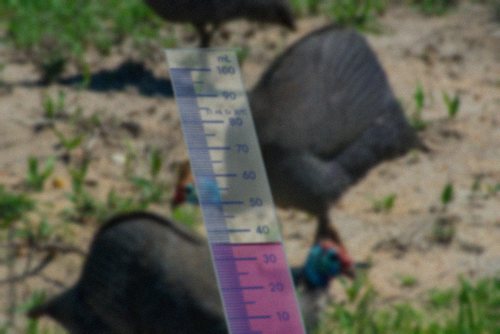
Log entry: 35 mL
